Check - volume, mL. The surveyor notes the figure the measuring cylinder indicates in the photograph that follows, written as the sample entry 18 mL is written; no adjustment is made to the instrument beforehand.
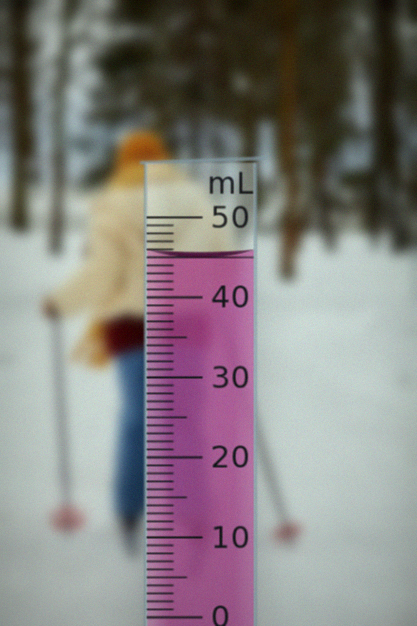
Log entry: 45 mL
